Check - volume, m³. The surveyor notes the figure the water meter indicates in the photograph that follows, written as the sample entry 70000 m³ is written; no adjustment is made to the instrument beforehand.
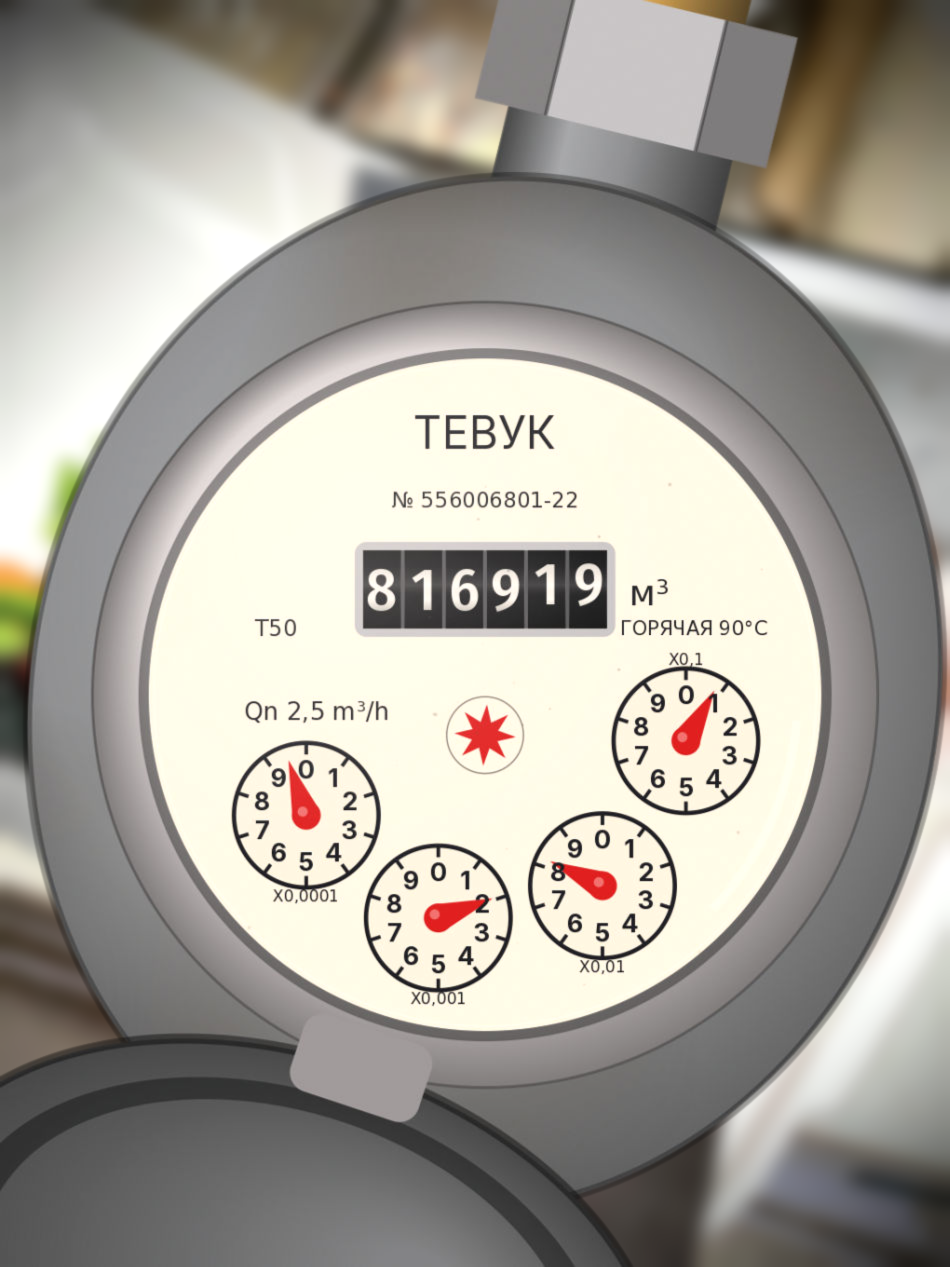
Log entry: 816919.0819 m³
